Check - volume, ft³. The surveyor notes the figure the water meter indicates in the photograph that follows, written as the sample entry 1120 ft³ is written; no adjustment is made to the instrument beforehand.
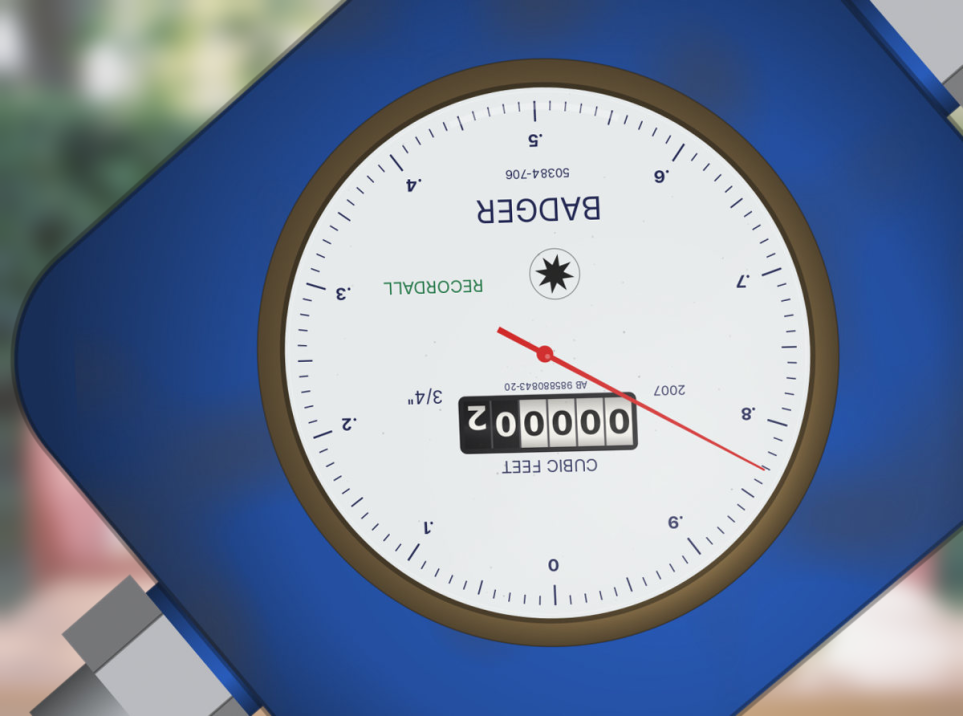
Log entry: 1.83 ft³
